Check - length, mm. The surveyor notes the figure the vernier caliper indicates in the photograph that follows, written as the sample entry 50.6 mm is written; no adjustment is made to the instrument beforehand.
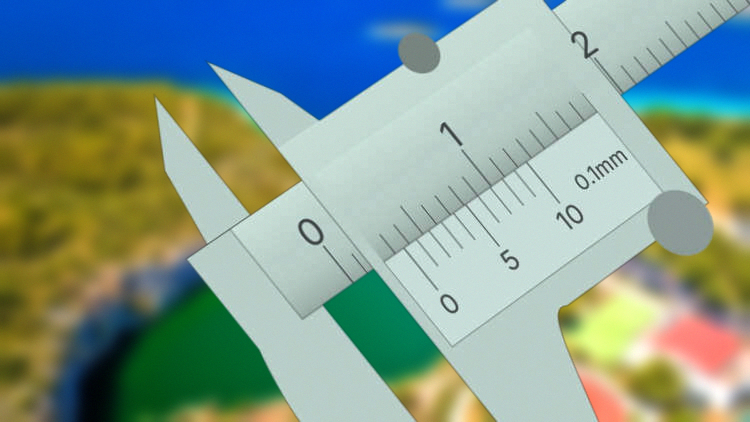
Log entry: 3.6 mm
